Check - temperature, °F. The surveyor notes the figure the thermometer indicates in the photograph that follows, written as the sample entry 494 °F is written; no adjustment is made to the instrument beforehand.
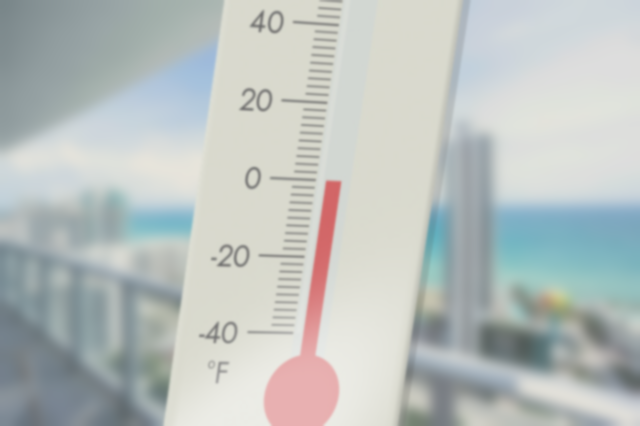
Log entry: 0 °F
